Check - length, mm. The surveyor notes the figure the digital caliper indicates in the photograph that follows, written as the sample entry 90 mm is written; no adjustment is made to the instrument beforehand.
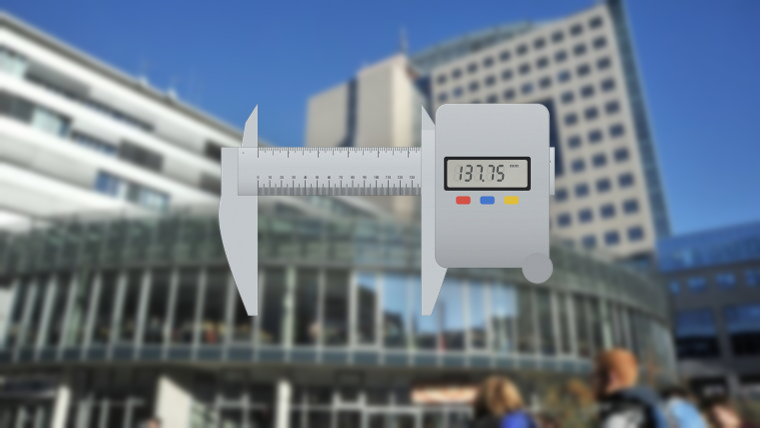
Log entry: 137.75 mm
